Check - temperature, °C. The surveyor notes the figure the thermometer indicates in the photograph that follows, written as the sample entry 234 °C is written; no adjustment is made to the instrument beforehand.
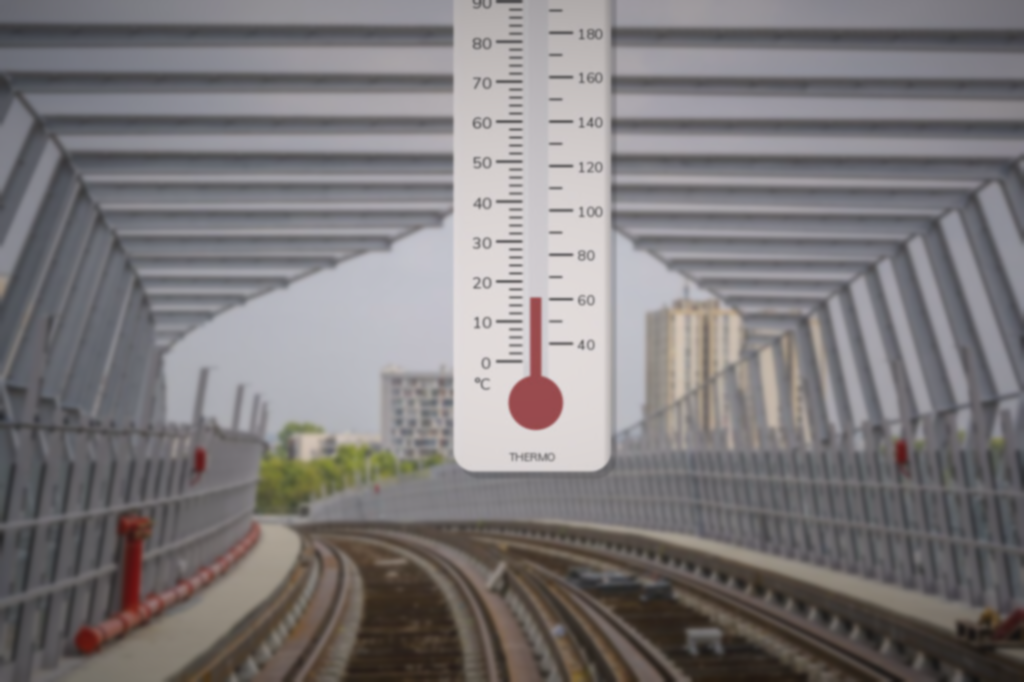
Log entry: 16 °C
